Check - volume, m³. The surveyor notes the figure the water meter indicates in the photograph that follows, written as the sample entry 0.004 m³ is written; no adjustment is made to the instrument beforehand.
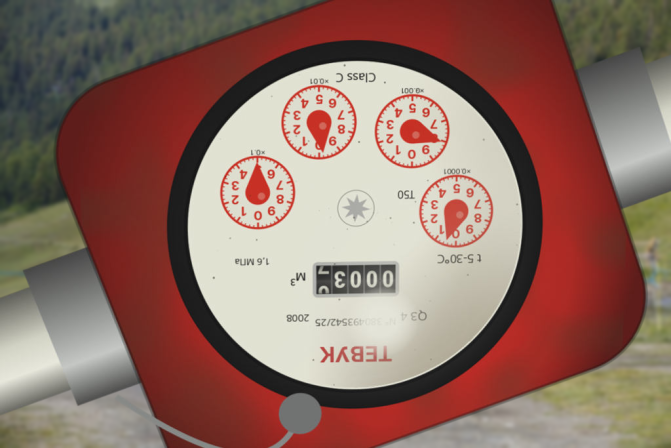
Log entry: 36.4980 m³
